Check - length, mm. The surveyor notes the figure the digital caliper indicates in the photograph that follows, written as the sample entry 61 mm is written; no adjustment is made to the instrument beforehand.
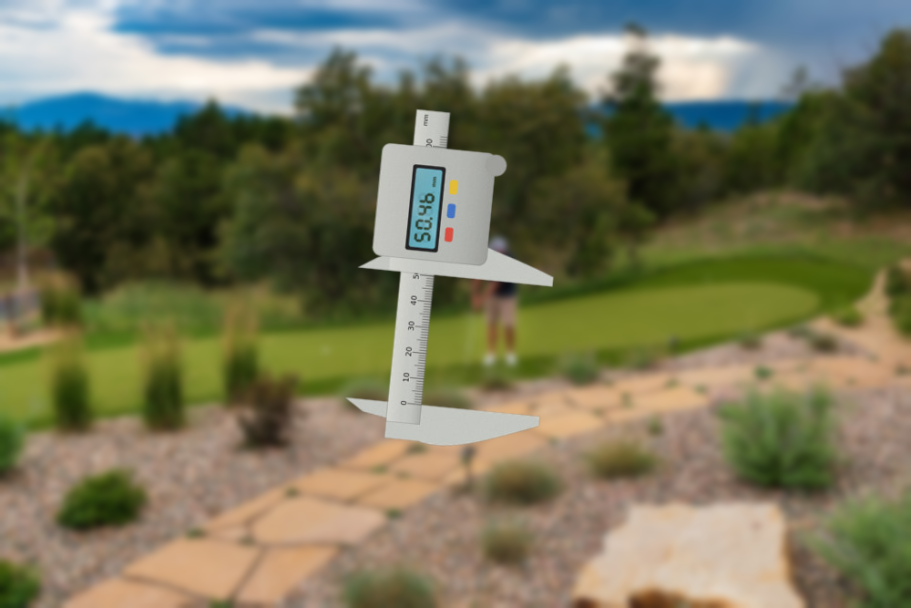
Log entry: 50.46 mm
